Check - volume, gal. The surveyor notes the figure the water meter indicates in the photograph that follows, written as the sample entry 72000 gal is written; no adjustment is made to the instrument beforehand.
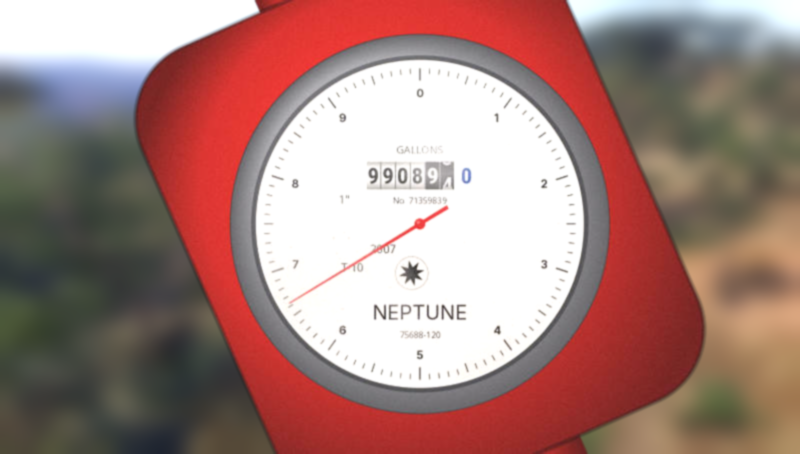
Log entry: 9908936.6 gal
